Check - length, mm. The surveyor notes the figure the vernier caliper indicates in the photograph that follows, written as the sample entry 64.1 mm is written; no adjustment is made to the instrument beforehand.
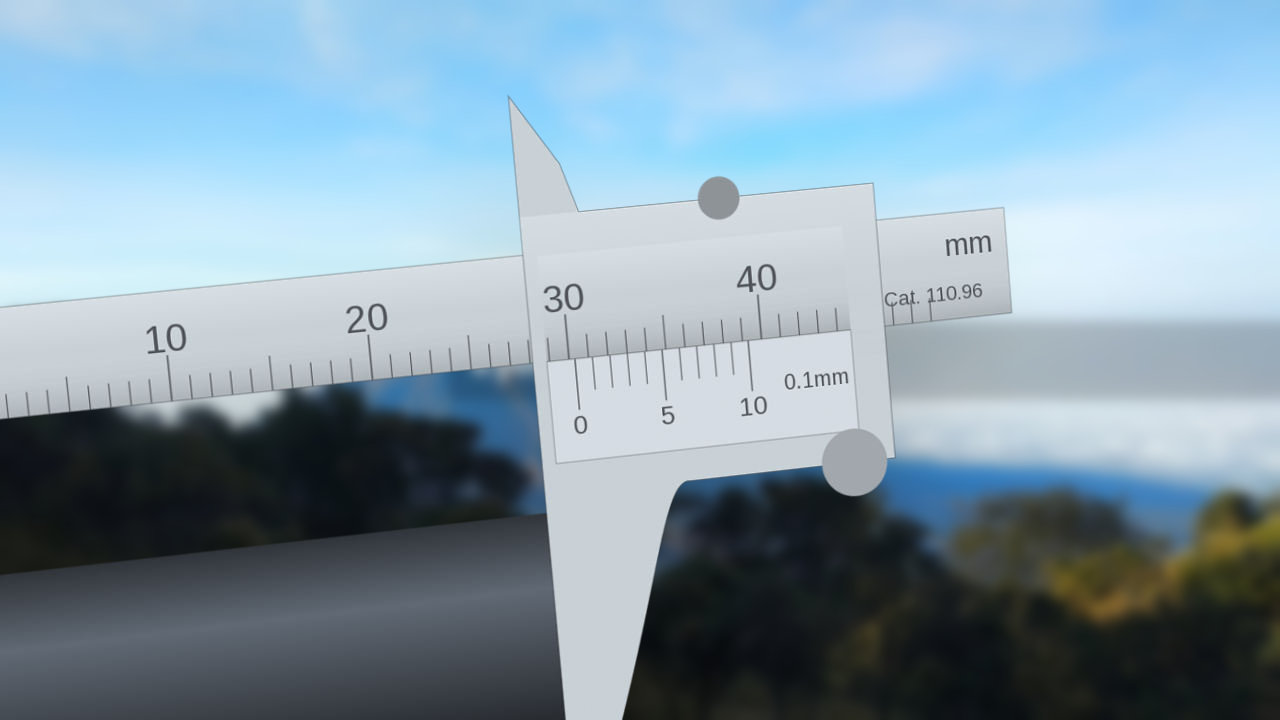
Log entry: 30.3 mm
